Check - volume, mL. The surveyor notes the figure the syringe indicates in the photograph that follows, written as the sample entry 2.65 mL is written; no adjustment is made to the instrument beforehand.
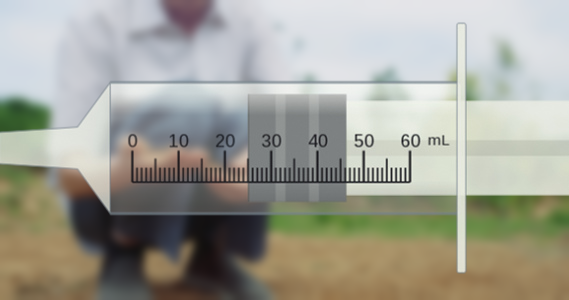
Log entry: 25 mL
